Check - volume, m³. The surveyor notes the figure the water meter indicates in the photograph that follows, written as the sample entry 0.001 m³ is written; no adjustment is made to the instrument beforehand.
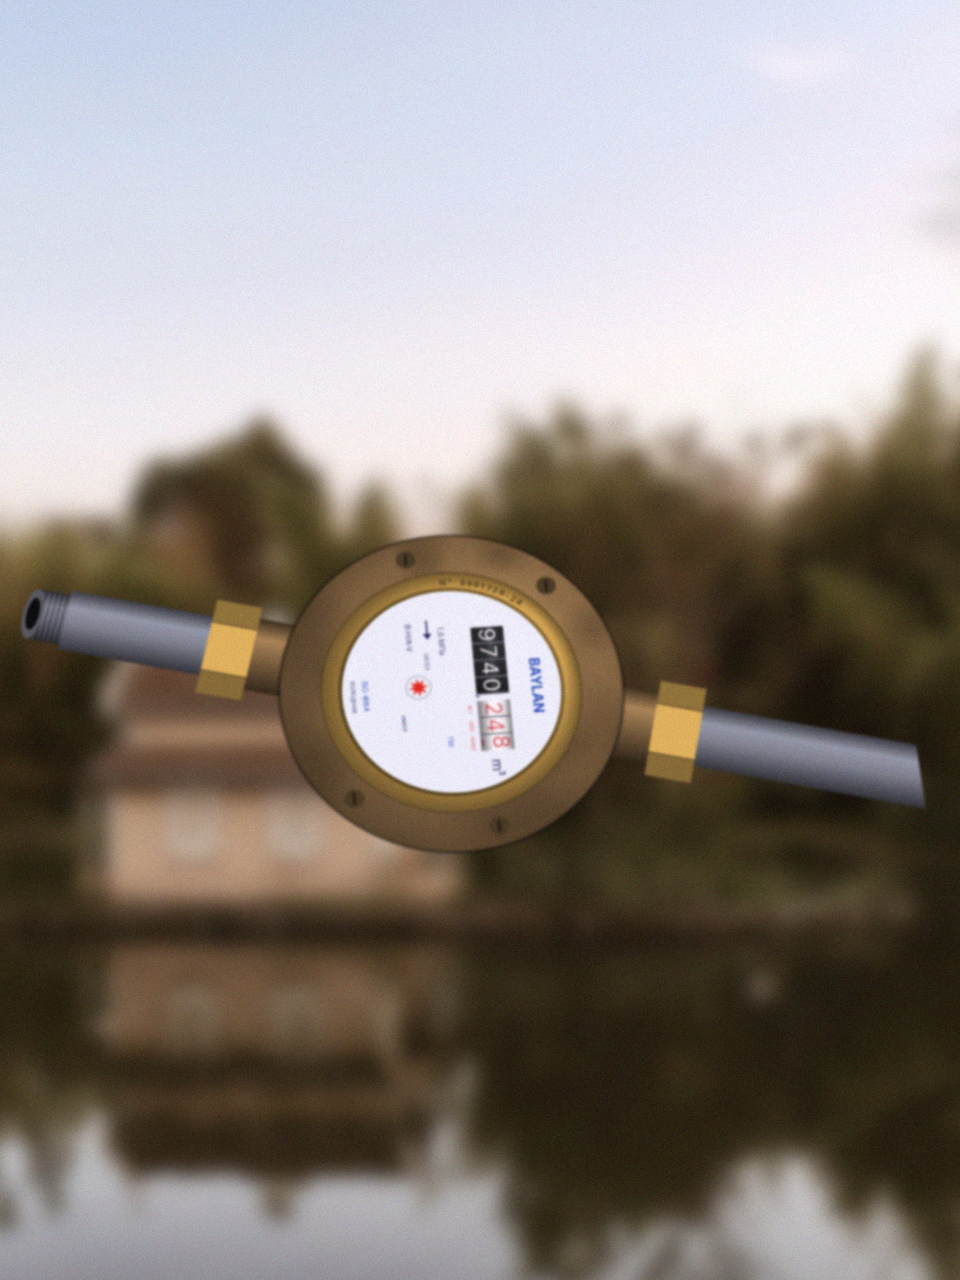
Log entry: 9740.248 m³
